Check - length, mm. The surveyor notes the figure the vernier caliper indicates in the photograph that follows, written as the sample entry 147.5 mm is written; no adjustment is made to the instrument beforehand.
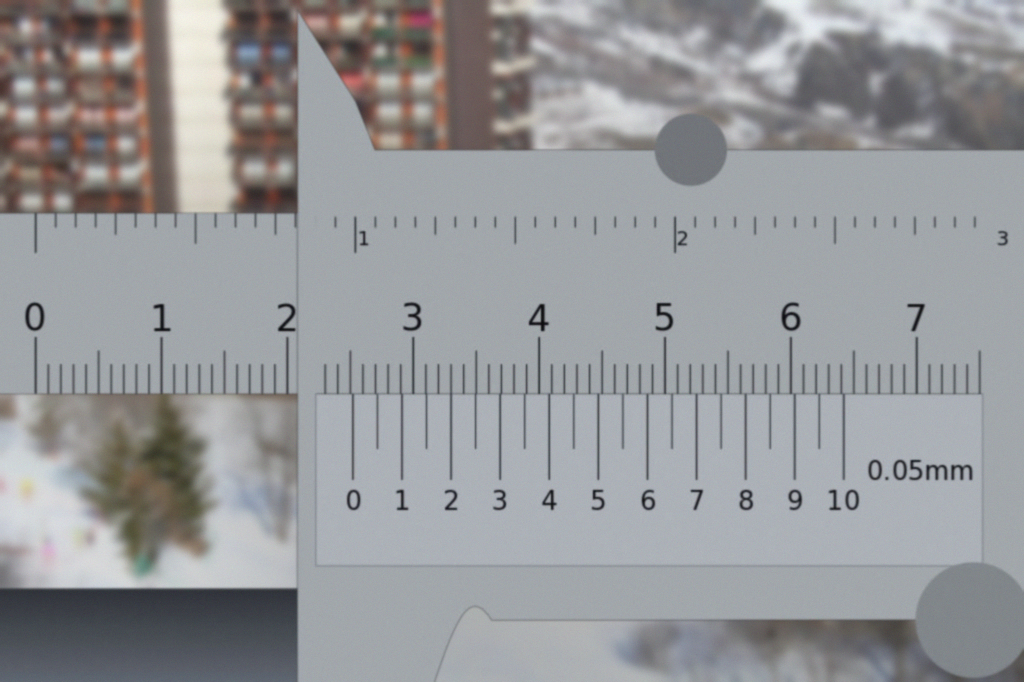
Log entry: 25.2 mm
